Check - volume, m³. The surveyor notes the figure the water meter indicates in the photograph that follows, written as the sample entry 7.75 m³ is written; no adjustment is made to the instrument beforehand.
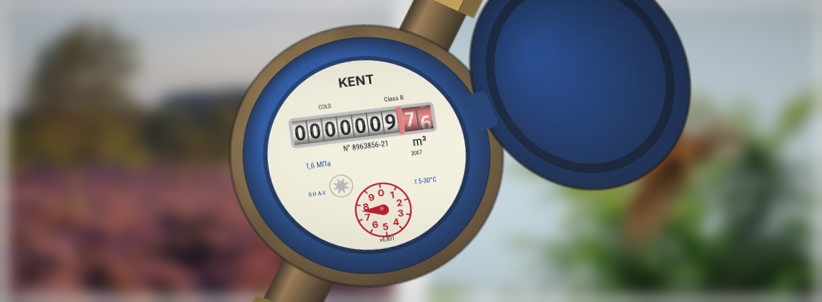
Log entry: 9.757 m³
